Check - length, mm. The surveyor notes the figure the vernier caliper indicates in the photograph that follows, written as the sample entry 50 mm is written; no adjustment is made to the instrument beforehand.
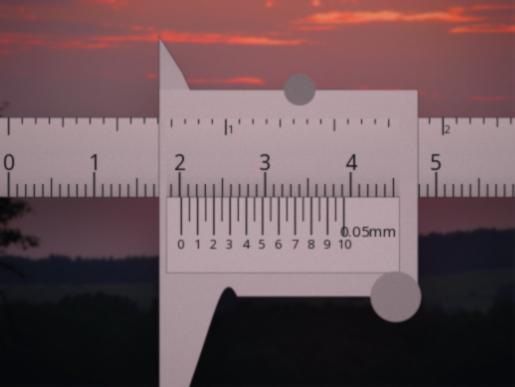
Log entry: 20.2 mm
